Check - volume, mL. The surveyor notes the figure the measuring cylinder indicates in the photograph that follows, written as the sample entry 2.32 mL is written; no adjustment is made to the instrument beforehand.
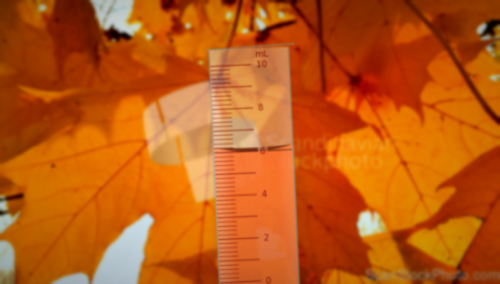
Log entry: 6 mL
